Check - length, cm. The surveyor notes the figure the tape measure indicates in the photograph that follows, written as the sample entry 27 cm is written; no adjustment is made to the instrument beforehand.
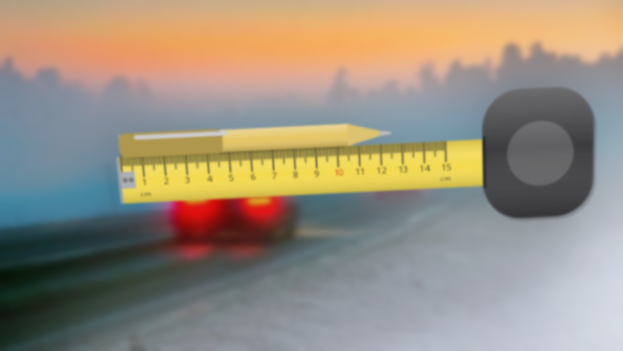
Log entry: 12.5 cm
